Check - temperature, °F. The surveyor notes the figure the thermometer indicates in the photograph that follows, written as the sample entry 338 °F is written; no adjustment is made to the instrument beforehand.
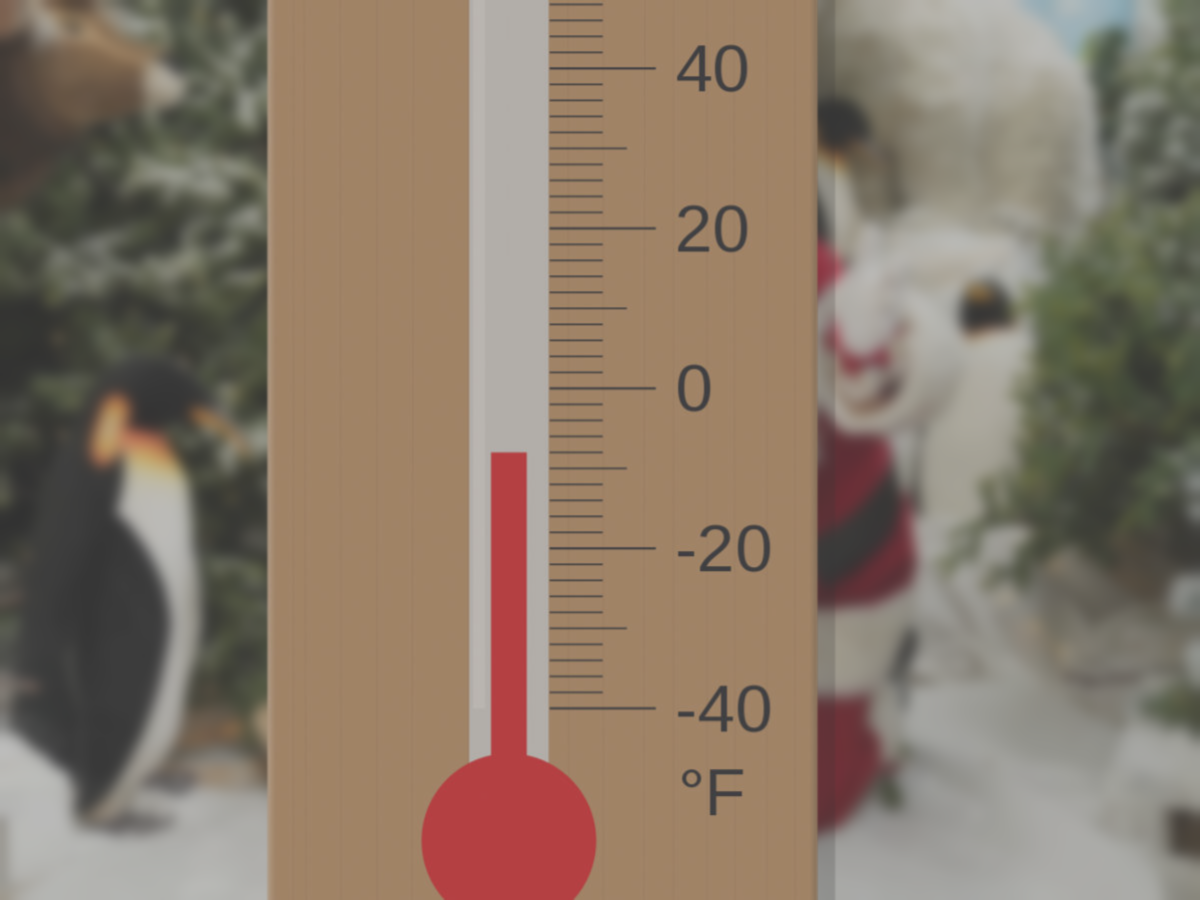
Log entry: -8 °F
